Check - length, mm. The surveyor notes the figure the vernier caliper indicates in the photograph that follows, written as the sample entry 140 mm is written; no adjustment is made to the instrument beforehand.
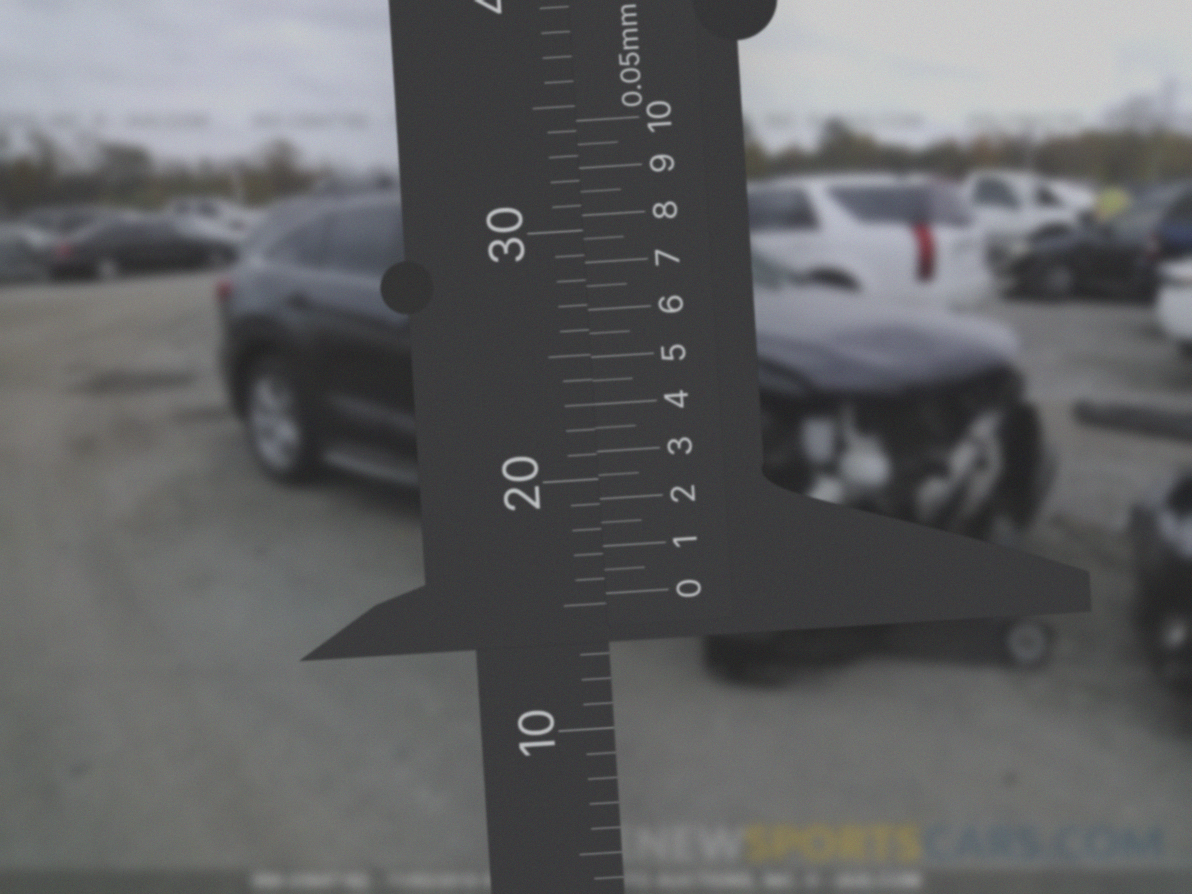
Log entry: 15.4 mm
